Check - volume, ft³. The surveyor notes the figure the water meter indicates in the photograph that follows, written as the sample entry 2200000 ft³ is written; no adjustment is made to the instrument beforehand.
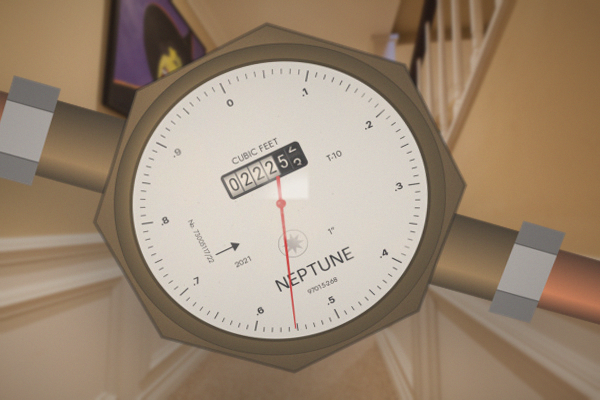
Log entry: 22252.55 ft³
